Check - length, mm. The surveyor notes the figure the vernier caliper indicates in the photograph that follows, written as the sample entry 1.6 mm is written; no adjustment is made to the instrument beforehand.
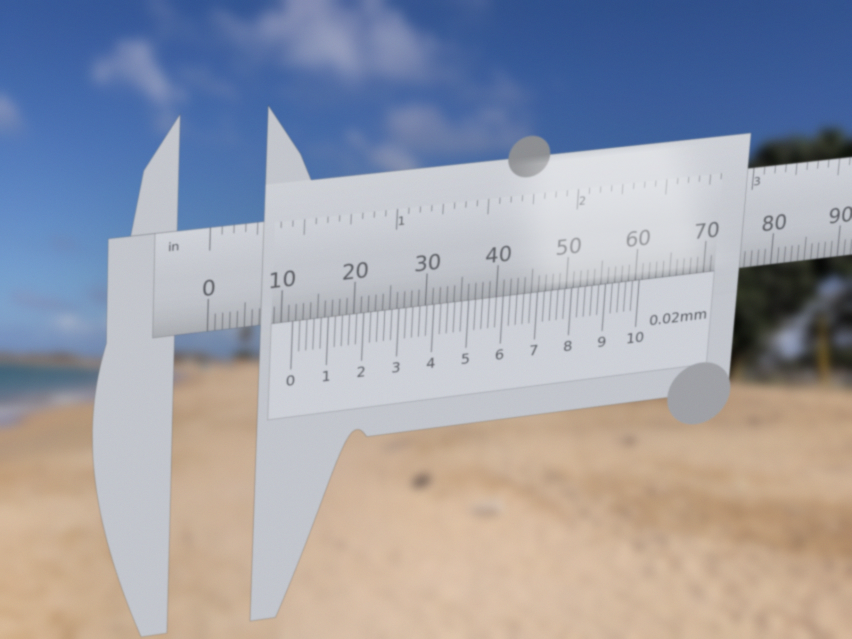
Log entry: 11.6 mm
